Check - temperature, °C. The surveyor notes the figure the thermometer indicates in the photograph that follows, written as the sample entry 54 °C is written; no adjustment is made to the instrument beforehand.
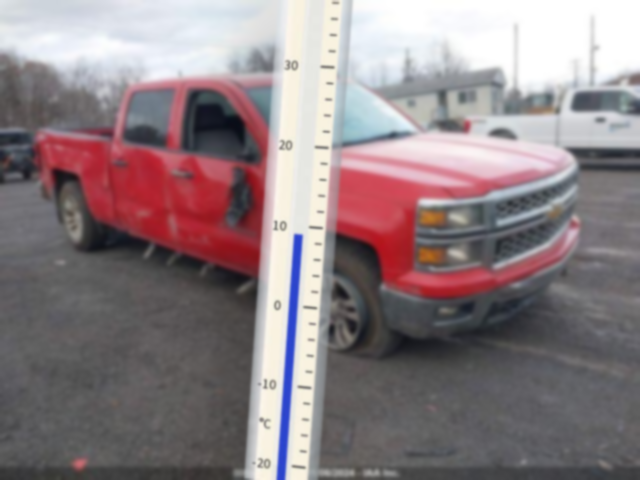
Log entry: 9 °C
